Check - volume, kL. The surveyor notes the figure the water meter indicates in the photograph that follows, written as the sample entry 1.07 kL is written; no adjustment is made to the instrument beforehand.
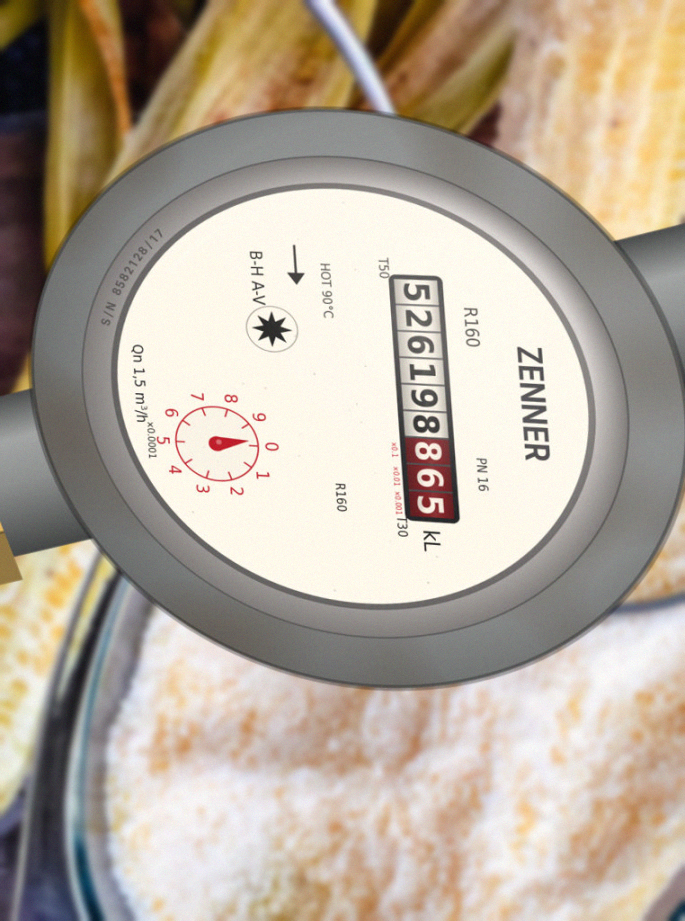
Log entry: 526198.8649 kL
